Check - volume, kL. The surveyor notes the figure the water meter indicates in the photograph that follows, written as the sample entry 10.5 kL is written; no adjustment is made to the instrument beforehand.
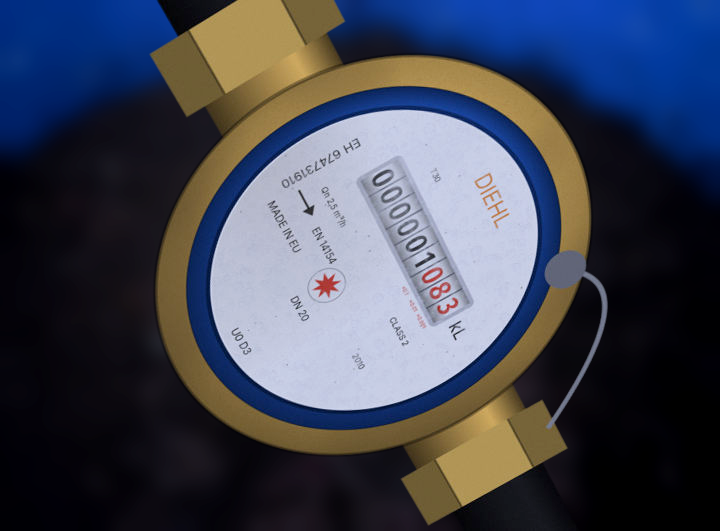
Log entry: 1.083 kL
